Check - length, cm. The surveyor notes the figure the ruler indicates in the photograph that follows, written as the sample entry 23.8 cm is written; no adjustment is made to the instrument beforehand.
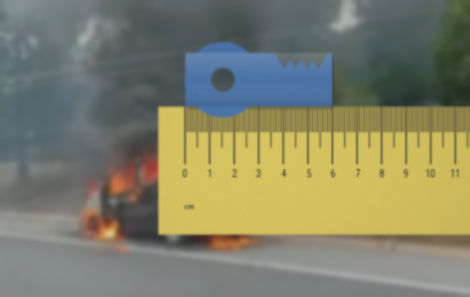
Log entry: 6 cm
